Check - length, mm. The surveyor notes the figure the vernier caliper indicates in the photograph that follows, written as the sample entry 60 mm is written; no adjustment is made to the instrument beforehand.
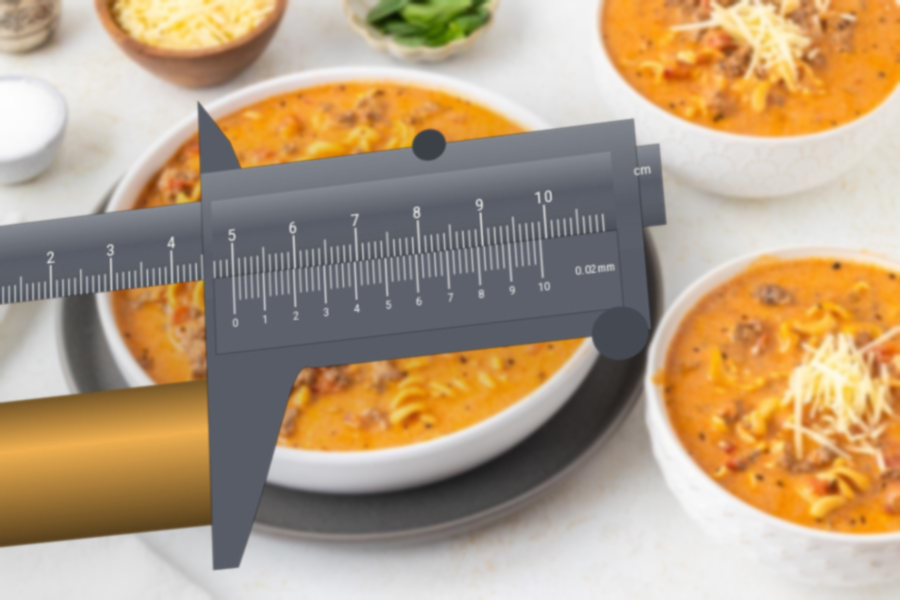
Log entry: 50.0 mm
